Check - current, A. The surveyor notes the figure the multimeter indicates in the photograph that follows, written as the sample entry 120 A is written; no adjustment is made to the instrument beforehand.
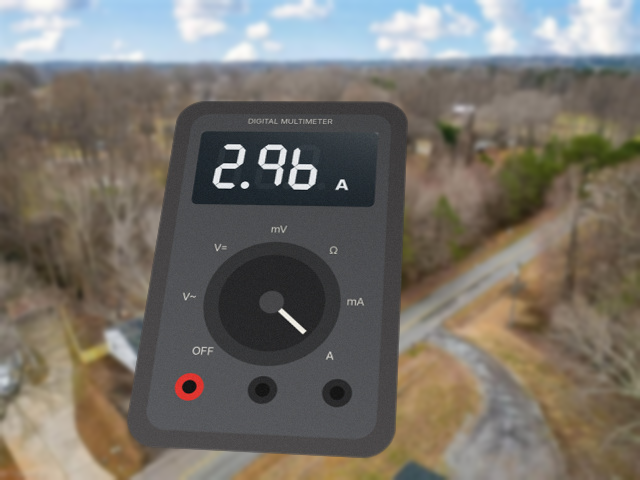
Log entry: 2.96 A
